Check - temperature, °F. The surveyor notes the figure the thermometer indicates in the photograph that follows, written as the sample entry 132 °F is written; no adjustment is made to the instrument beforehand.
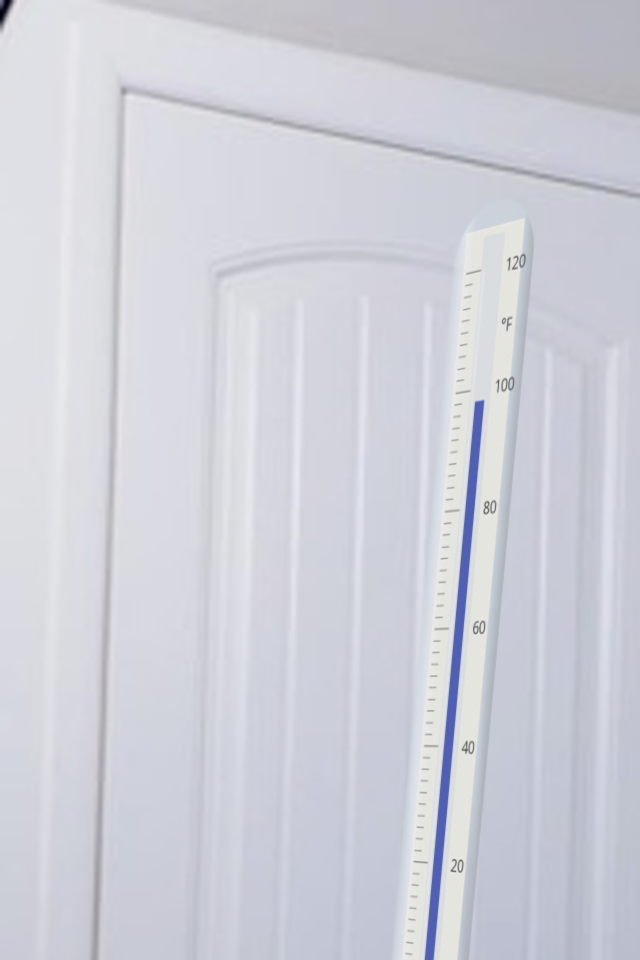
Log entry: 98 °F
